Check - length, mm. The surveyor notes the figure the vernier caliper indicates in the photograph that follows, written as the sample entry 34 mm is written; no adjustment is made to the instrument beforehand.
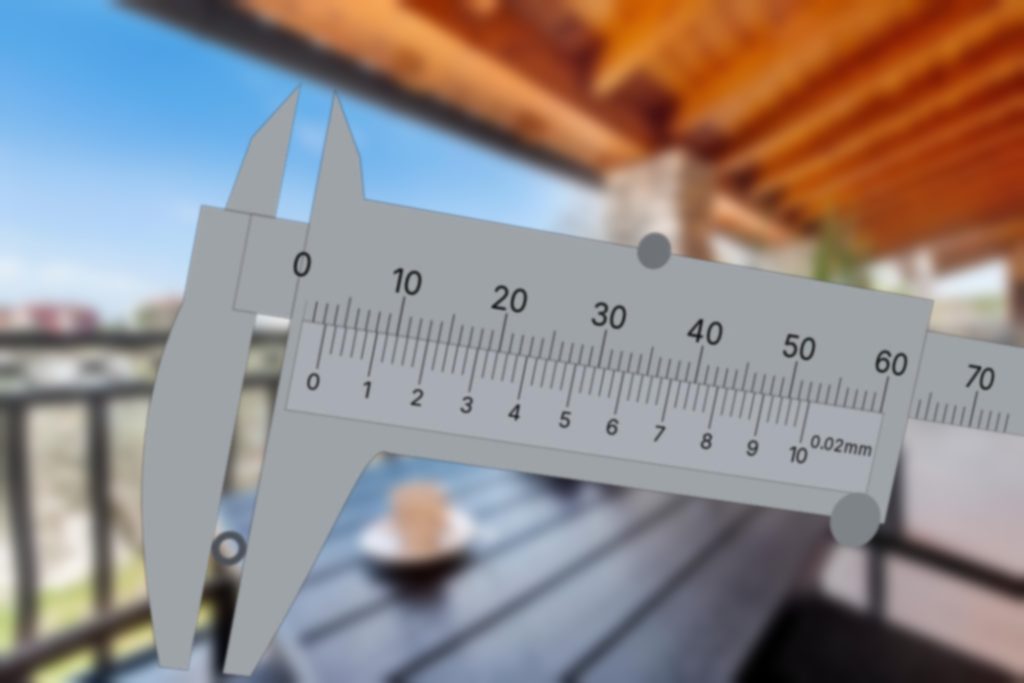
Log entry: 3.2 mm
